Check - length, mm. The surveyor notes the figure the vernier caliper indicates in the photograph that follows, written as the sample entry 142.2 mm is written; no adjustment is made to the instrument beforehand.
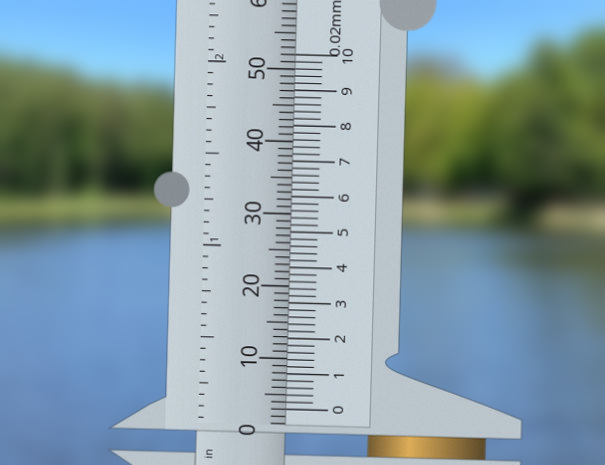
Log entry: 3.0 mm
